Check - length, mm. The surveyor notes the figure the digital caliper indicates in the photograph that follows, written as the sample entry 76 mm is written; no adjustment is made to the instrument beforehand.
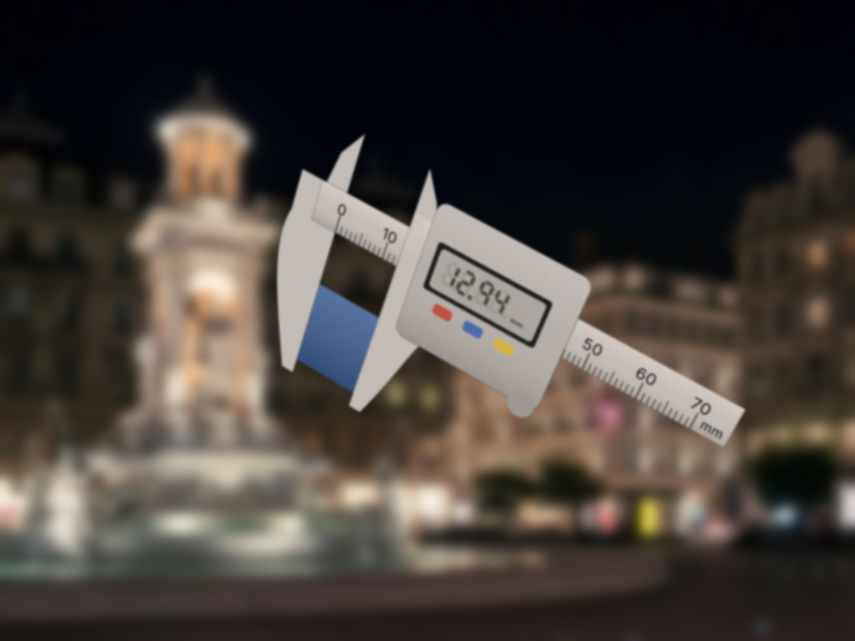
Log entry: 12.94 mm
